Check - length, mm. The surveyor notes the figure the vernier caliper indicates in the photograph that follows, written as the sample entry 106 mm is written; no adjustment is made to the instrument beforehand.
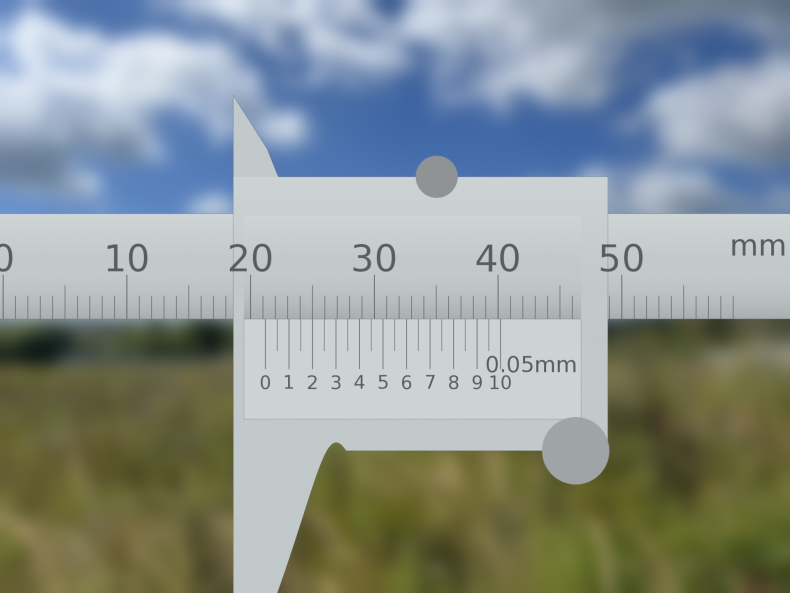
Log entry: 21.2 mm
